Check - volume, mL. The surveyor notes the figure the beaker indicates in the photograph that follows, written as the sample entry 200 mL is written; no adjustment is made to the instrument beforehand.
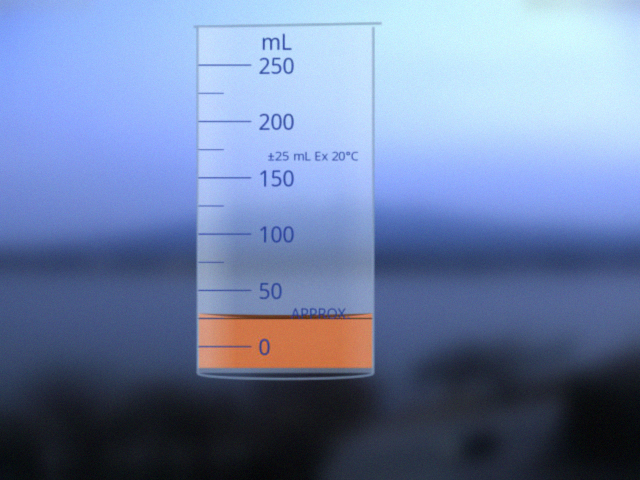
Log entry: 25 mL
